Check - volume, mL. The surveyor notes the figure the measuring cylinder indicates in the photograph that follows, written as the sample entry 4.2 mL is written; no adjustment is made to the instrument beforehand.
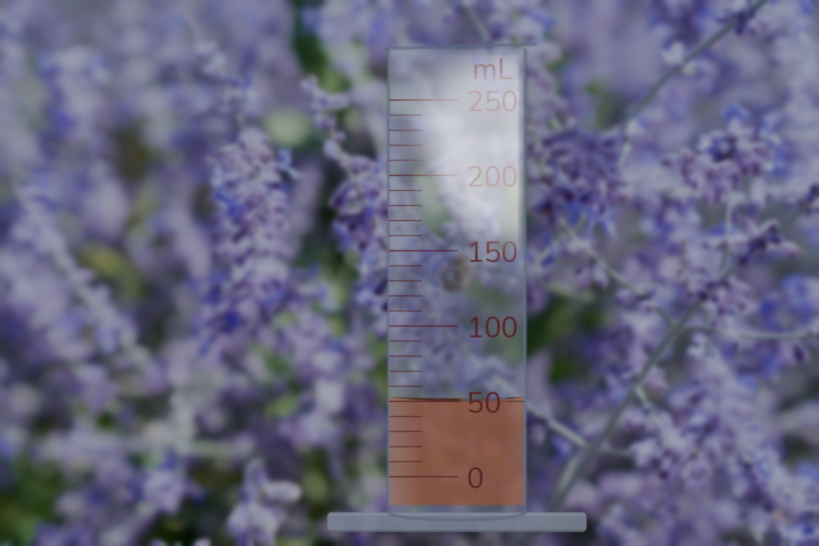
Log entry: 50 mL
